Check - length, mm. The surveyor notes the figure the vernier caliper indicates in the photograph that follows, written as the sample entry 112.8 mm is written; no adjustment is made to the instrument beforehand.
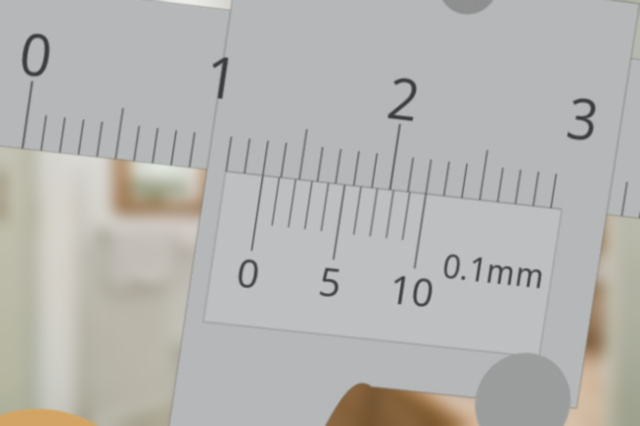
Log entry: 13.0 mm
